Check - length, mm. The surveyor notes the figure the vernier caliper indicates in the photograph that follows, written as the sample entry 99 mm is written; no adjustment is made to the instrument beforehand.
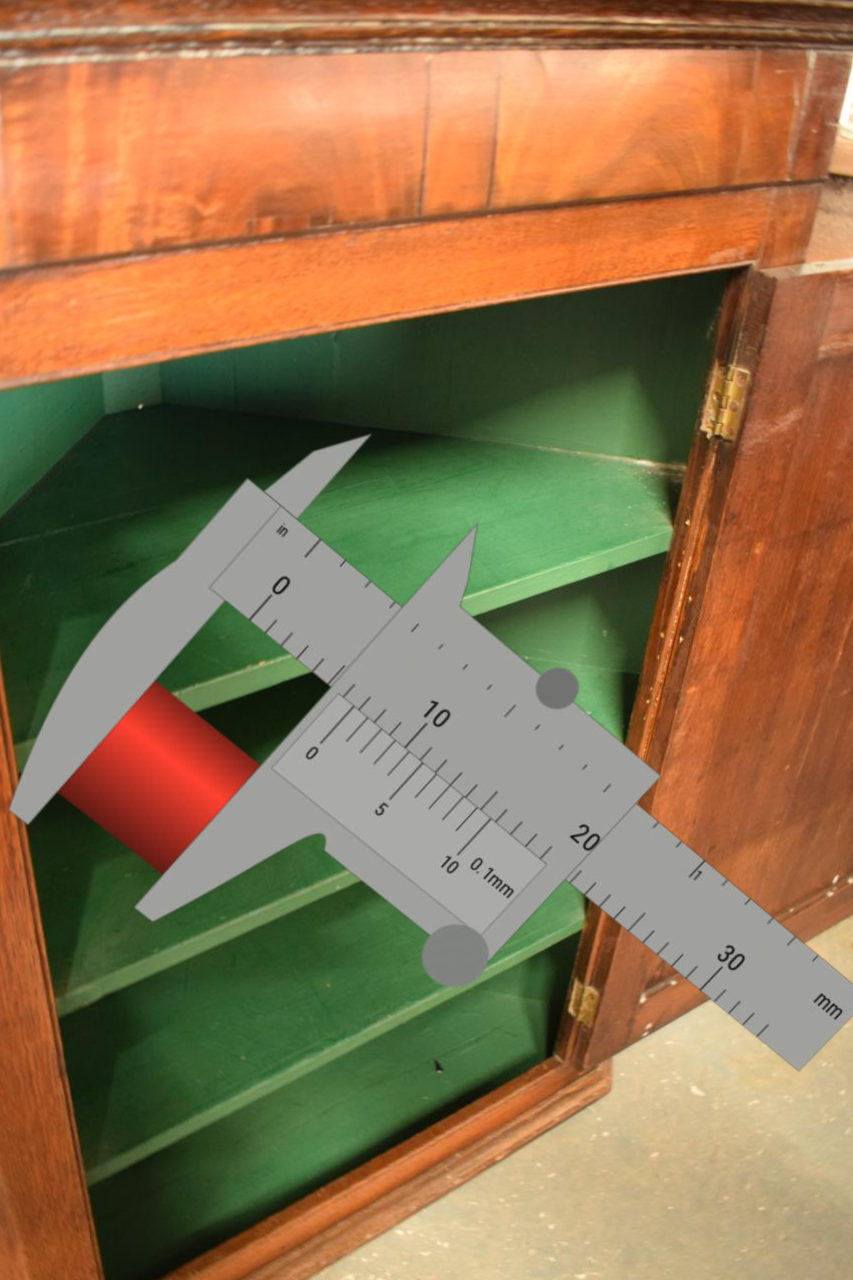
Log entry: 6.7 mm
